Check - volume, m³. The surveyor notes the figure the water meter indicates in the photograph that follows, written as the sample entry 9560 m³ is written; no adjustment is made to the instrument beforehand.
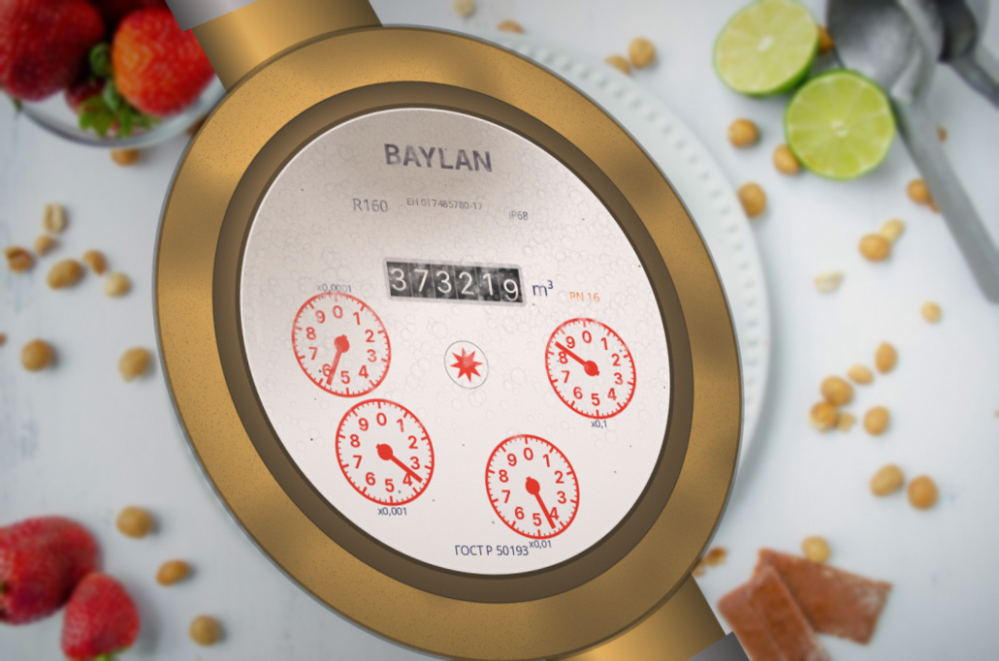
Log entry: 373218.8435 m³
